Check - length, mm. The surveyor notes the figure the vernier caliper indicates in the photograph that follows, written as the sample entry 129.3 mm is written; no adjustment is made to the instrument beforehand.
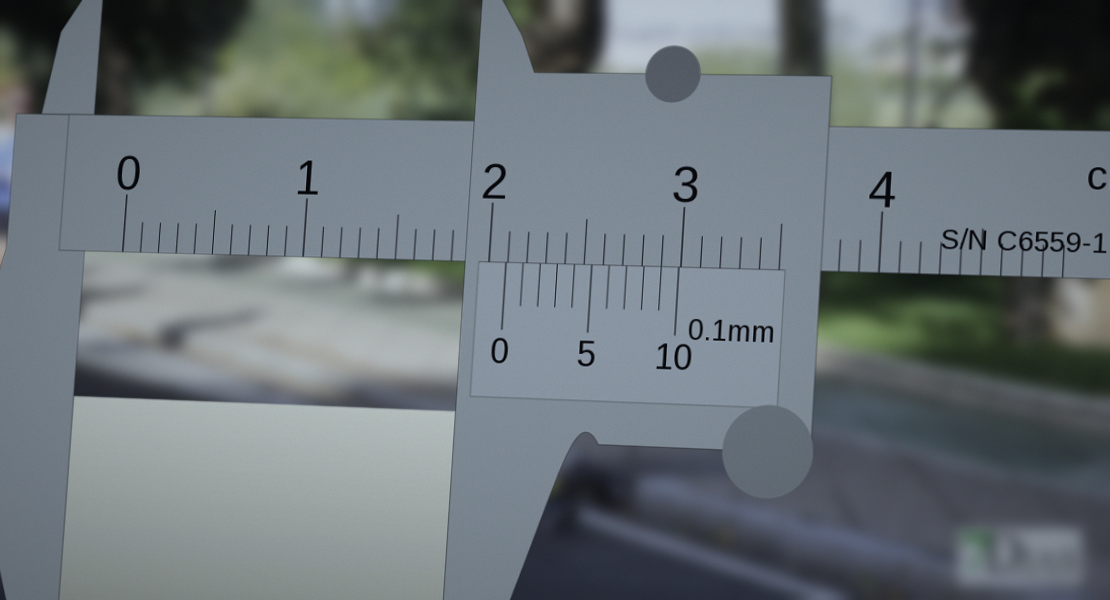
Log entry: 20.9 mm
